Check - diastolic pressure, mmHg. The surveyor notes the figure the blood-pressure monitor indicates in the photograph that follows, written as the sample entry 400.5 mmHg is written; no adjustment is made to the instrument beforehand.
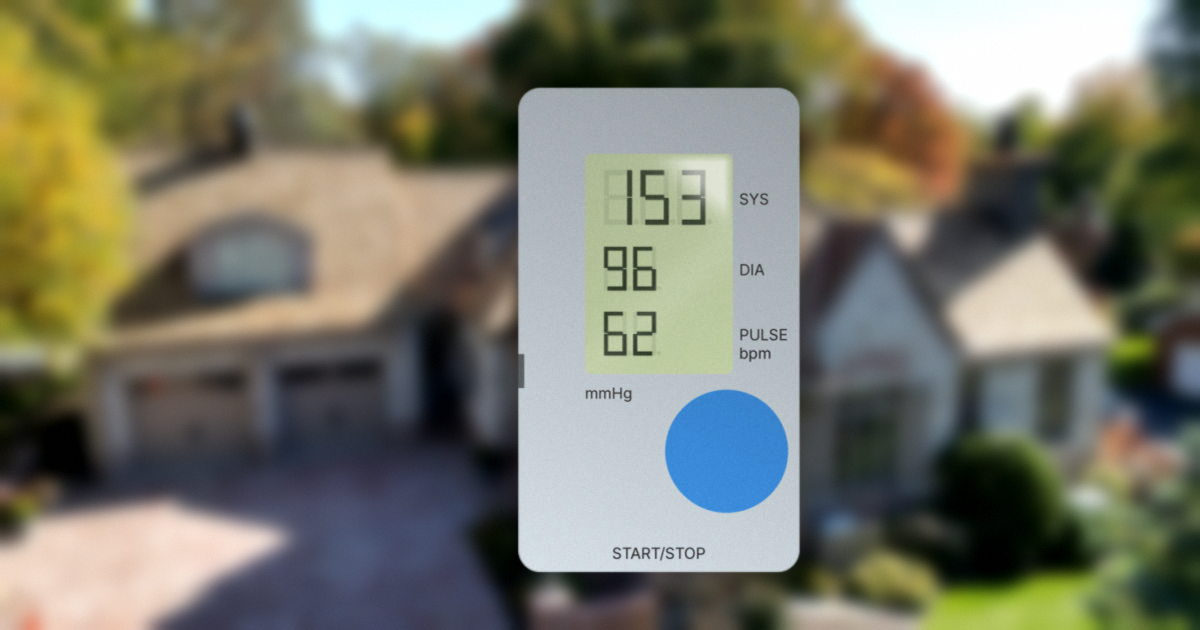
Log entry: 96 mmHg
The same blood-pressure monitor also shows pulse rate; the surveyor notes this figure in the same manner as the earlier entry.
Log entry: 62 bpm
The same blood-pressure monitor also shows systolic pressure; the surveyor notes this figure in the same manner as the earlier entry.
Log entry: 153 mmHg
